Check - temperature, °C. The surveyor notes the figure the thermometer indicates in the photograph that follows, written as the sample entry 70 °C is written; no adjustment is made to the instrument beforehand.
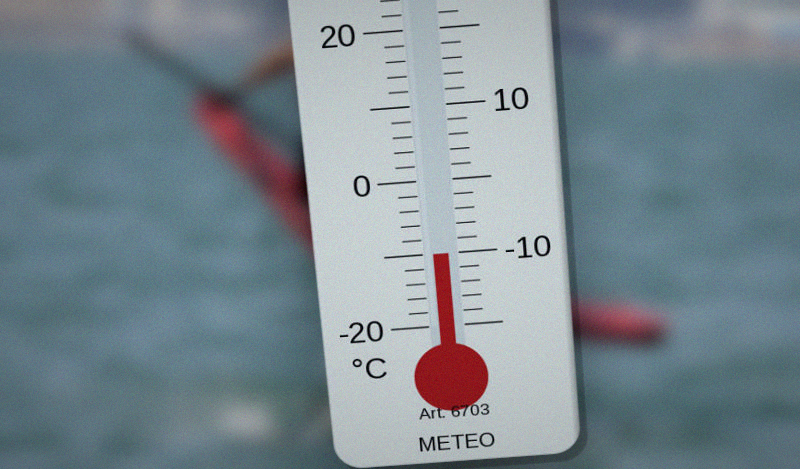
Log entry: -10 °C
